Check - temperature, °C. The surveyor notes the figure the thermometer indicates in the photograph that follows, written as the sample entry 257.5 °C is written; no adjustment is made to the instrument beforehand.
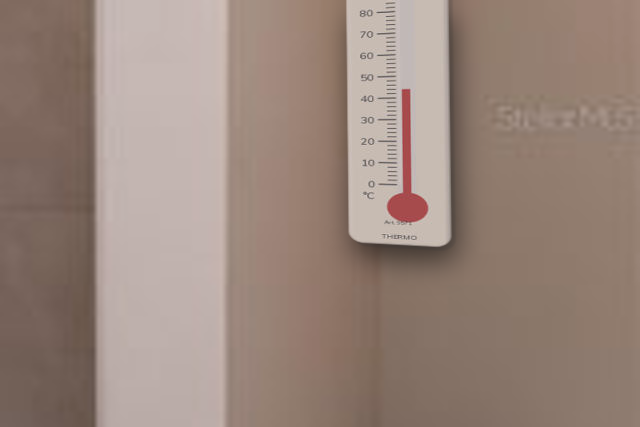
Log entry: 44 °C
